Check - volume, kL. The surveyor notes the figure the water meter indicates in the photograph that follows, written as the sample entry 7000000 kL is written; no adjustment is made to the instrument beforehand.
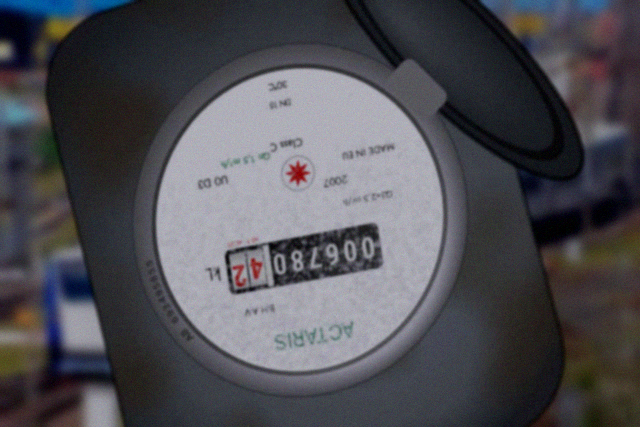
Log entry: 6780.42 kL
